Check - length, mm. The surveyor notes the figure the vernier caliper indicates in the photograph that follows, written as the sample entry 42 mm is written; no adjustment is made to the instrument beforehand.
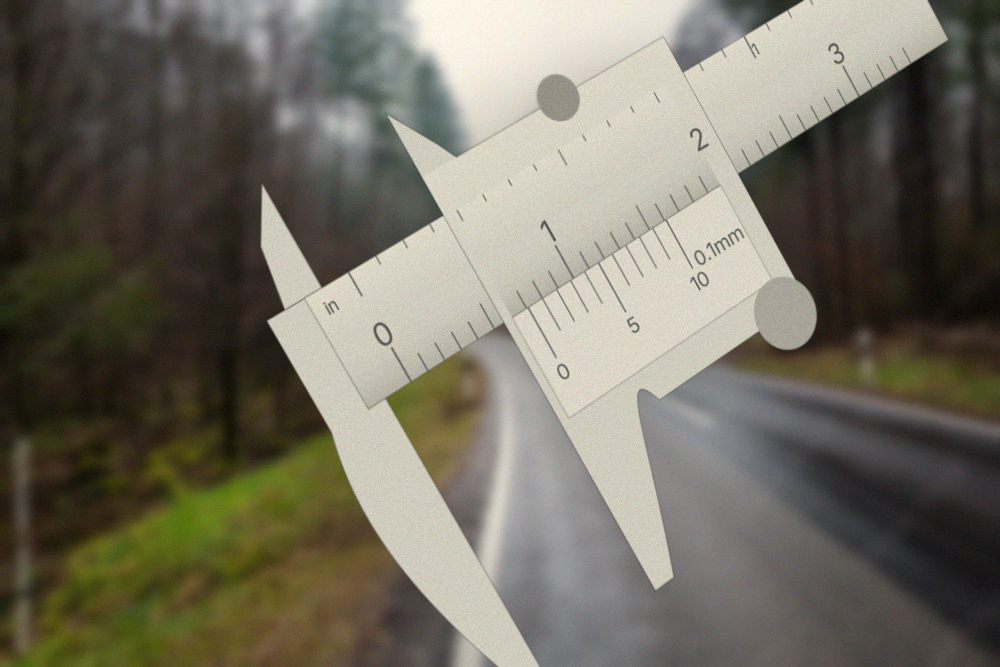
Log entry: 7.1 mm
